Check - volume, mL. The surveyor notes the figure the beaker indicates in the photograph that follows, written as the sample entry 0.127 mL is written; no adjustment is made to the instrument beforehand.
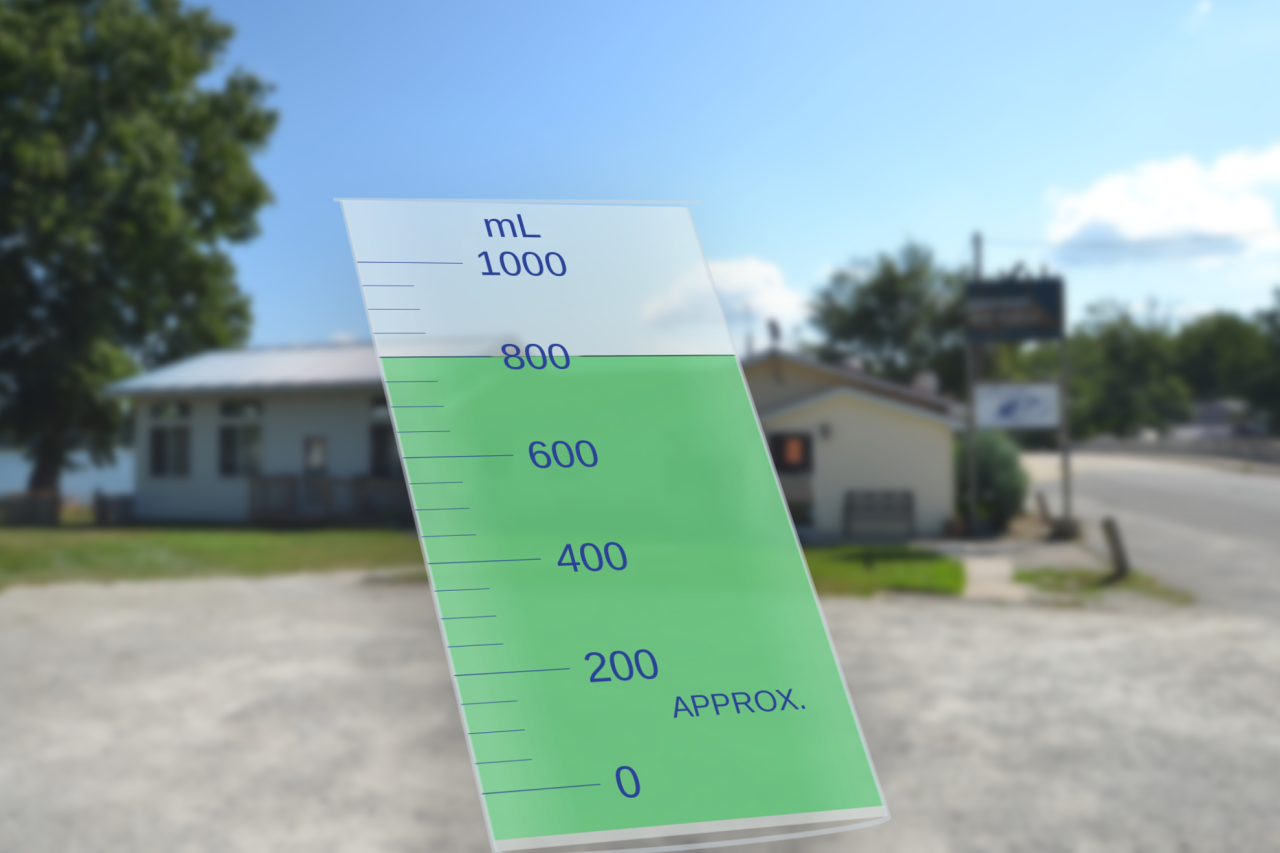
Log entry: 800 mL
